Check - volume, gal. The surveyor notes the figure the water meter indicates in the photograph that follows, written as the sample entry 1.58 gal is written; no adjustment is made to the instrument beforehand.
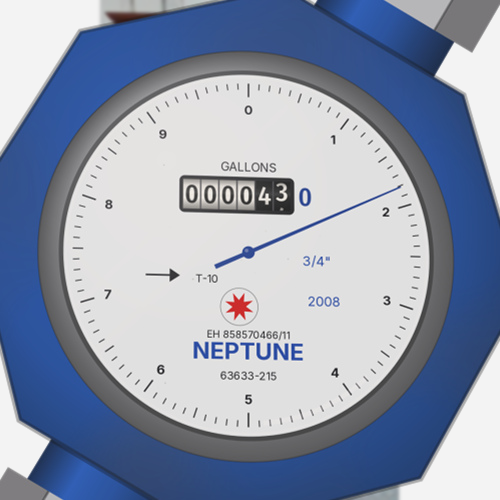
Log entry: 431.8 gal
